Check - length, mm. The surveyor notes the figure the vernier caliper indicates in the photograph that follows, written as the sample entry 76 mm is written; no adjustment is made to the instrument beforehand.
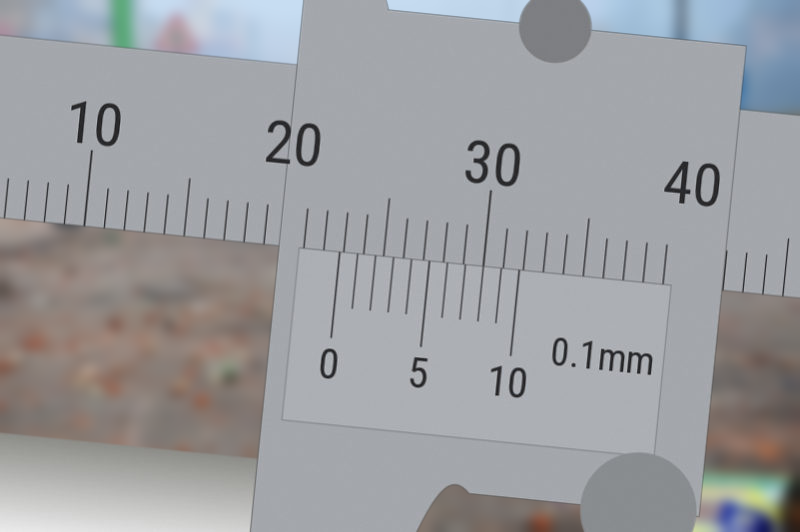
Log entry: 22.8 mm
